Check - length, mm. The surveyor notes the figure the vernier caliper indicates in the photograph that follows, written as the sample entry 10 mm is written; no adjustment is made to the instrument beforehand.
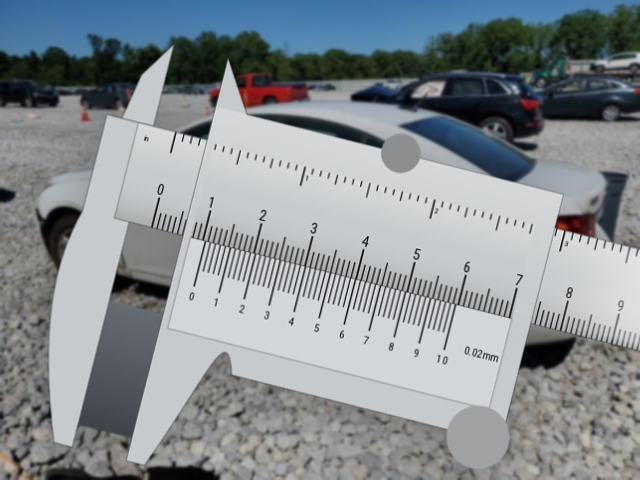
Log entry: 10.5 mm
